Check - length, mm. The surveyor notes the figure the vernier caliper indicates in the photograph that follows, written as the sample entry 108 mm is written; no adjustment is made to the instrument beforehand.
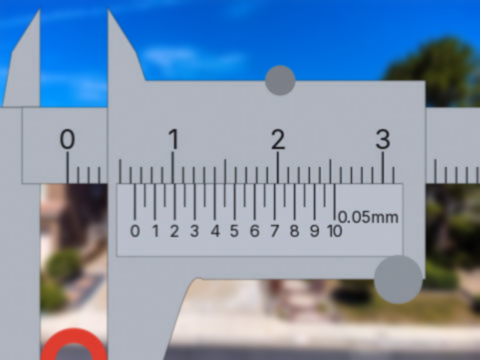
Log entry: 6.4 mm
